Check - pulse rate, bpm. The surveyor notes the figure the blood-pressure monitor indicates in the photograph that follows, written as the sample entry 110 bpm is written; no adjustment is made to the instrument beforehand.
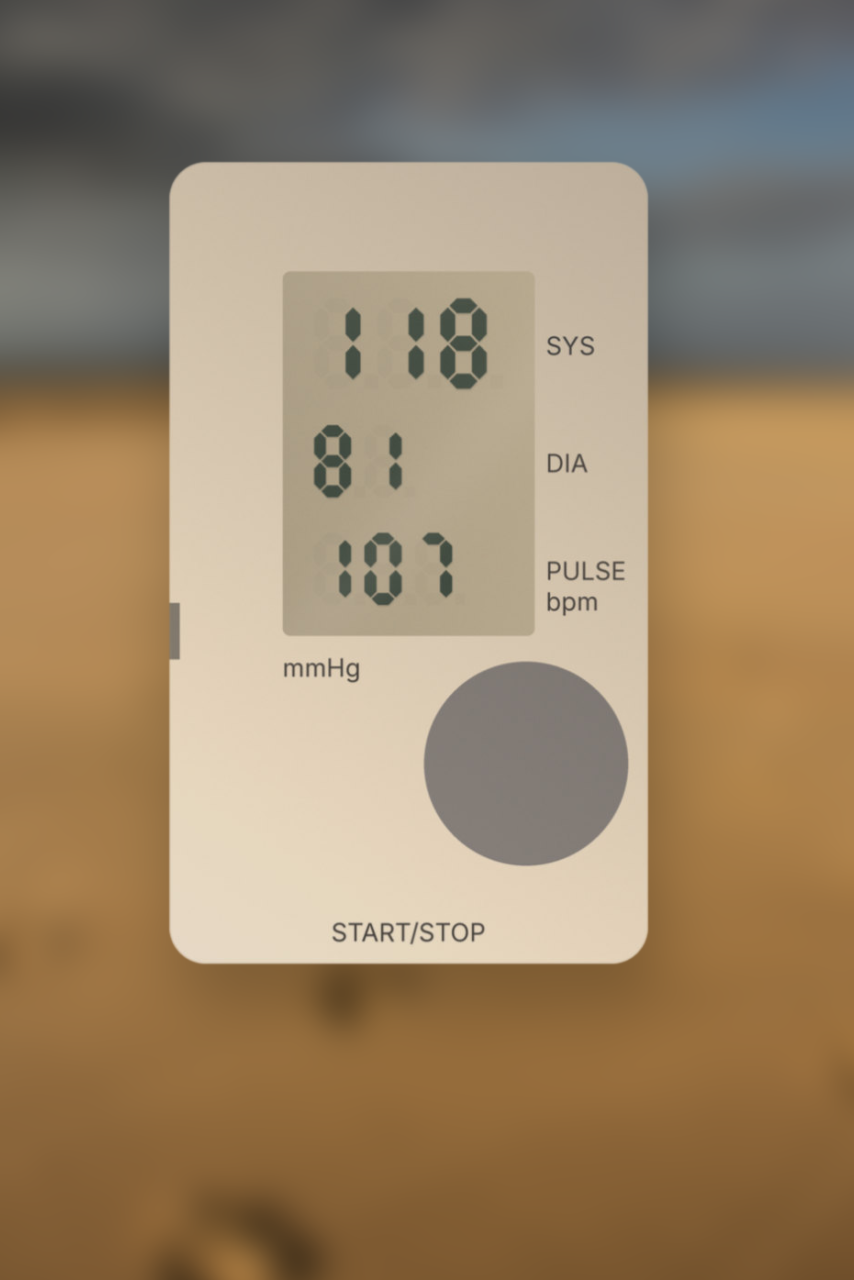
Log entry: 107 bpm
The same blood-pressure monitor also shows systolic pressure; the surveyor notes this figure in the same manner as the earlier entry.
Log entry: 118 mmHg
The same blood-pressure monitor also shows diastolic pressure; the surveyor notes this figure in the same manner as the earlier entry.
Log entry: 81 mmHg
